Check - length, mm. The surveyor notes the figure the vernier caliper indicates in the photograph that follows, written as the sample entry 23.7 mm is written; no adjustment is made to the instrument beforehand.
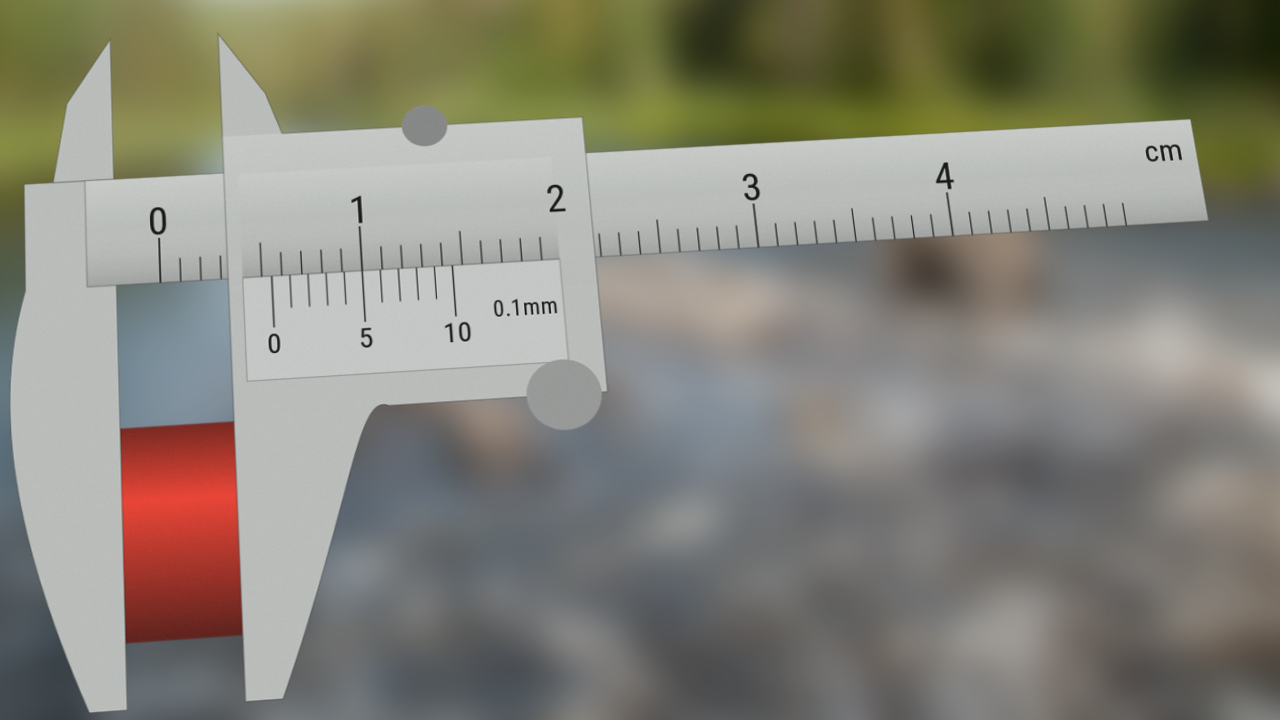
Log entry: 5.5 mm
